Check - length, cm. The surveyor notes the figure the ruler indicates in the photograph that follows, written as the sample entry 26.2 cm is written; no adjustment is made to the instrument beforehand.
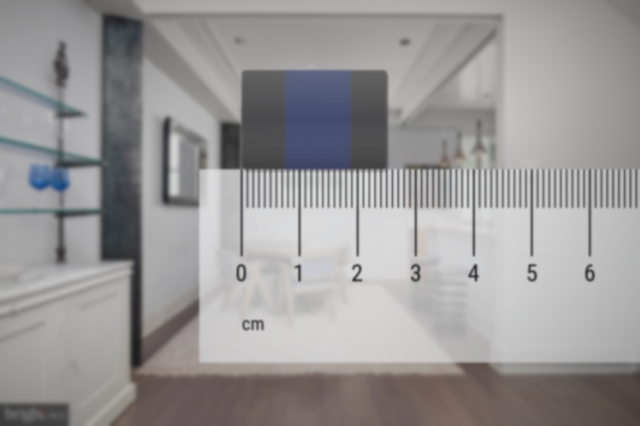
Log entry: 2.5 cm
